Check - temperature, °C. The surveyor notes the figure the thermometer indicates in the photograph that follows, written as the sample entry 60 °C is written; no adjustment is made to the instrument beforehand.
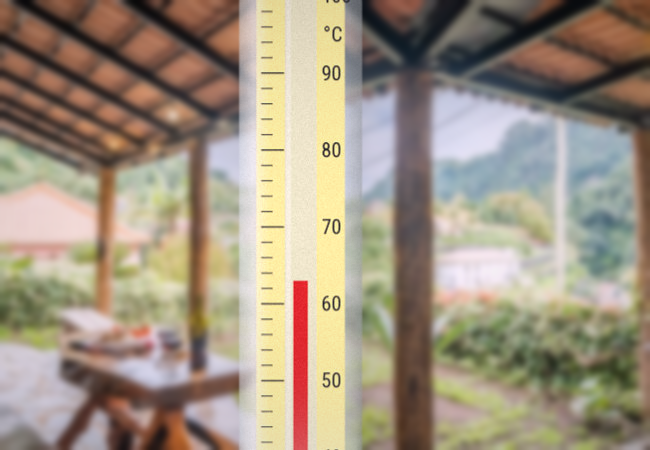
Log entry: 63 °C
